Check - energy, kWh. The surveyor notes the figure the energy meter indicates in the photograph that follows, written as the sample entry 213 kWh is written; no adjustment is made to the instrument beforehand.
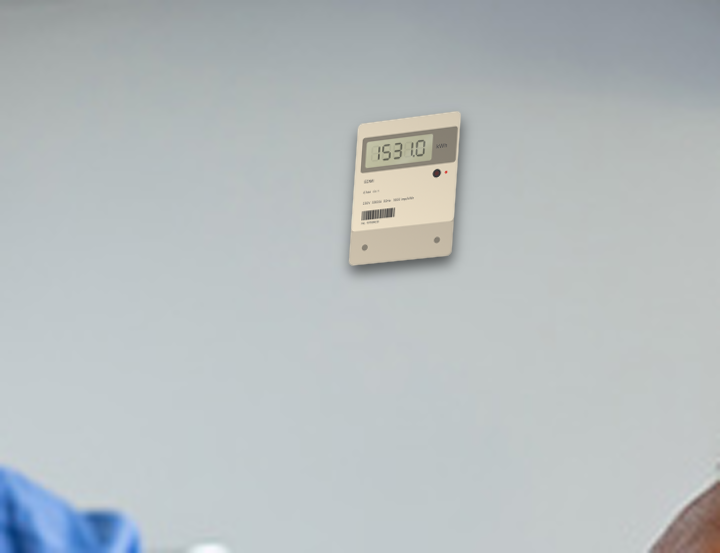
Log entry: 1531.0 kWh
